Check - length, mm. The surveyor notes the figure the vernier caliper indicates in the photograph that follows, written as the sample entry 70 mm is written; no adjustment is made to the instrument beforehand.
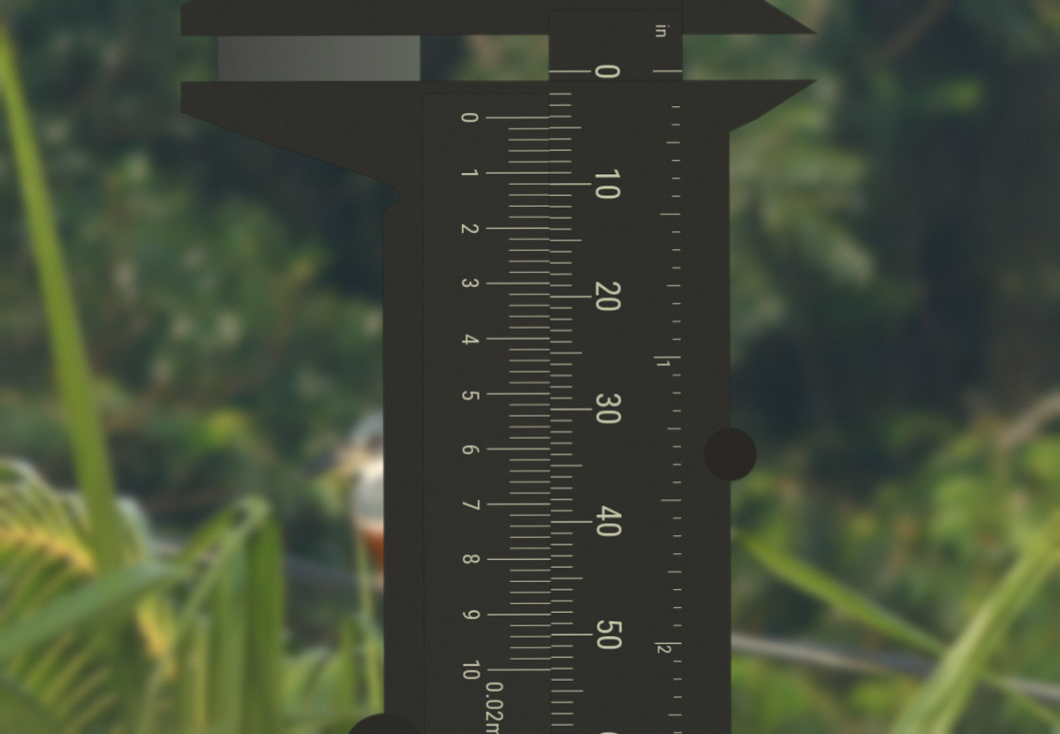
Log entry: 4.1 mm
